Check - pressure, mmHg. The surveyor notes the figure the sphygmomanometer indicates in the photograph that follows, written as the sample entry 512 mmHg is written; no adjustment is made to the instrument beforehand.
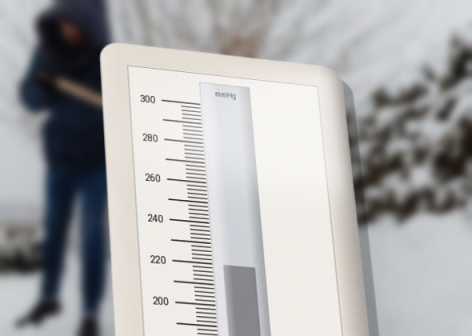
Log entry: 220 mmHg
